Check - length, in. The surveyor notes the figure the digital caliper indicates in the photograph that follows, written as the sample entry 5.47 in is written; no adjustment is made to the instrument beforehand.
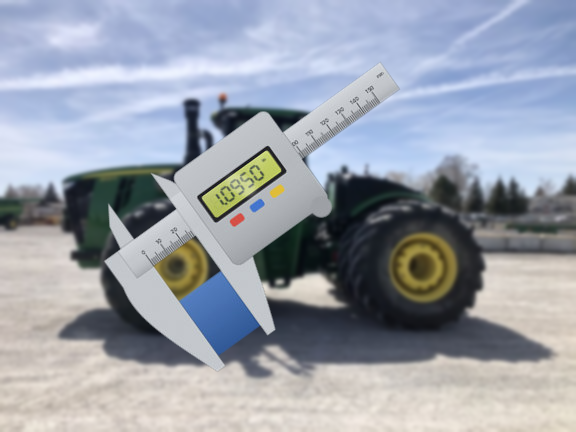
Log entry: 1.0950 in
